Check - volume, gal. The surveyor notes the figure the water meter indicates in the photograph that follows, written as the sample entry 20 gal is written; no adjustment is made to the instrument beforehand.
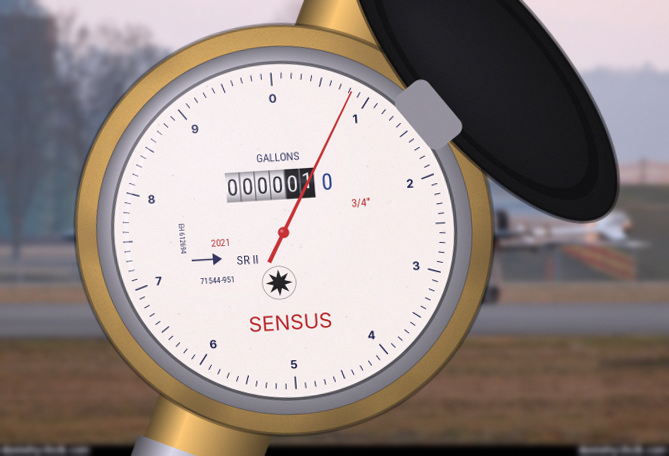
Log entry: 10.8 gal
